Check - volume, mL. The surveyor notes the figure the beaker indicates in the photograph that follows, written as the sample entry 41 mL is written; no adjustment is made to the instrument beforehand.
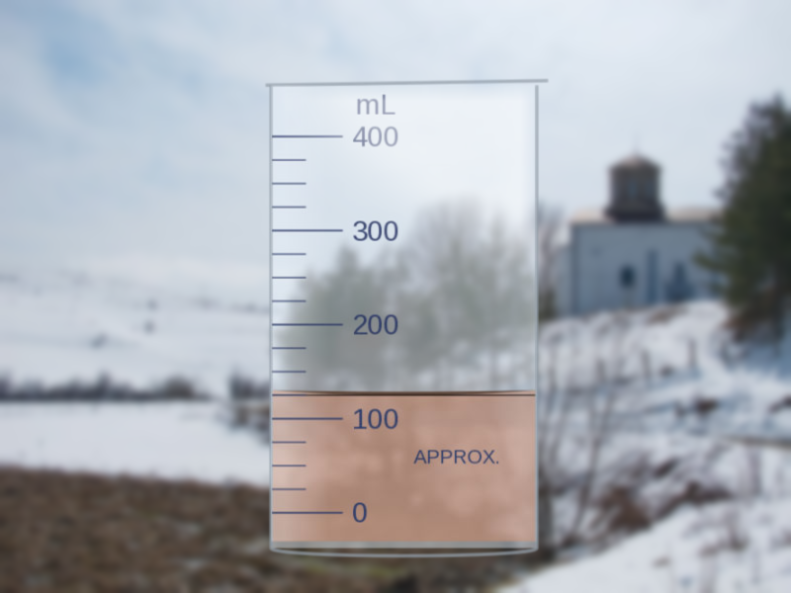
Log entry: 125 mL
